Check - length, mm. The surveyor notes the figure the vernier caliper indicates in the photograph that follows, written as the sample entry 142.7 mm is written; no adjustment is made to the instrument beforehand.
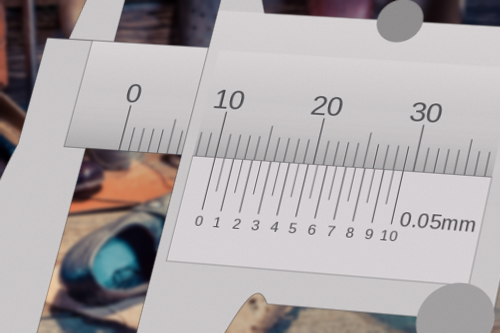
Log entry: 10.0 mm
